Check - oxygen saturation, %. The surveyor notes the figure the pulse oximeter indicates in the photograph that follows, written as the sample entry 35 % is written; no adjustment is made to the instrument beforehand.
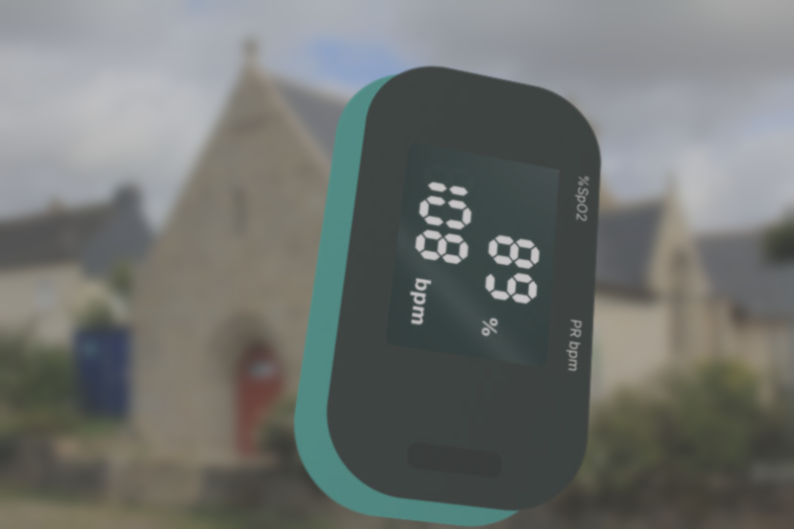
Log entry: 89 %
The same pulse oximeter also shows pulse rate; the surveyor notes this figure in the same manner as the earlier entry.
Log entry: 108 bpm
